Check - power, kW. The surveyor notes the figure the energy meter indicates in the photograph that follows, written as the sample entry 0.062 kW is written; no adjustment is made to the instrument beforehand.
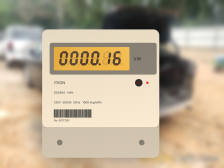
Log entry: 0.16 kW
